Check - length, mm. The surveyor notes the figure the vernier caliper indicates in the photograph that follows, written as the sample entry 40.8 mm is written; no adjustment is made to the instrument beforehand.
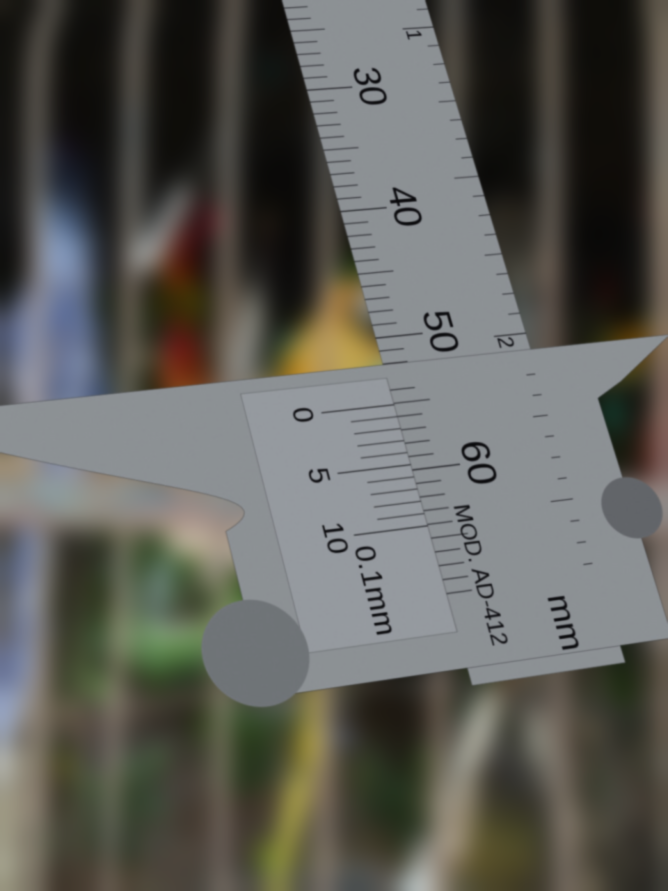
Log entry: 55.1 mm
